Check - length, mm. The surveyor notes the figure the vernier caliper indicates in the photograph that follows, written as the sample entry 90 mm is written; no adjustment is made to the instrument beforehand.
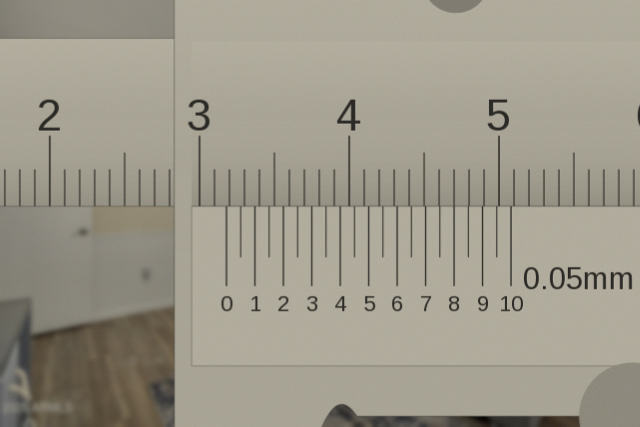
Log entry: 31.8 mm
